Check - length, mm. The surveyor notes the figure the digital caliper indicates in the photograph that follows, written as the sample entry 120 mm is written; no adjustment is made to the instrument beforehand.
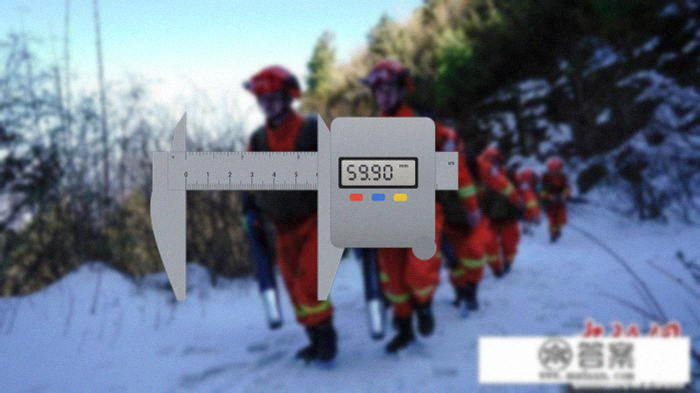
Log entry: 59.90 mm
